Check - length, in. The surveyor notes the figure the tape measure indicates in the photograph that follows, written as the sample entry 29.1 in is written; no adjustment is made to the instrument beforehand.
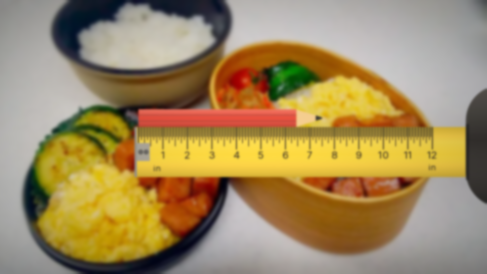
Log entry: 7.5 in
